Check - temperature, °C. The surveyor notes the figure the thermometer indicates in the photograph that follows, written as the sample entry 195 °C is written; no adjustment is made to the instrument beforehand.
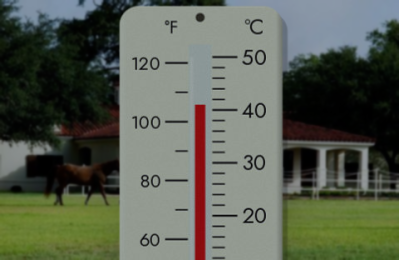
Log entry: 41 °C
